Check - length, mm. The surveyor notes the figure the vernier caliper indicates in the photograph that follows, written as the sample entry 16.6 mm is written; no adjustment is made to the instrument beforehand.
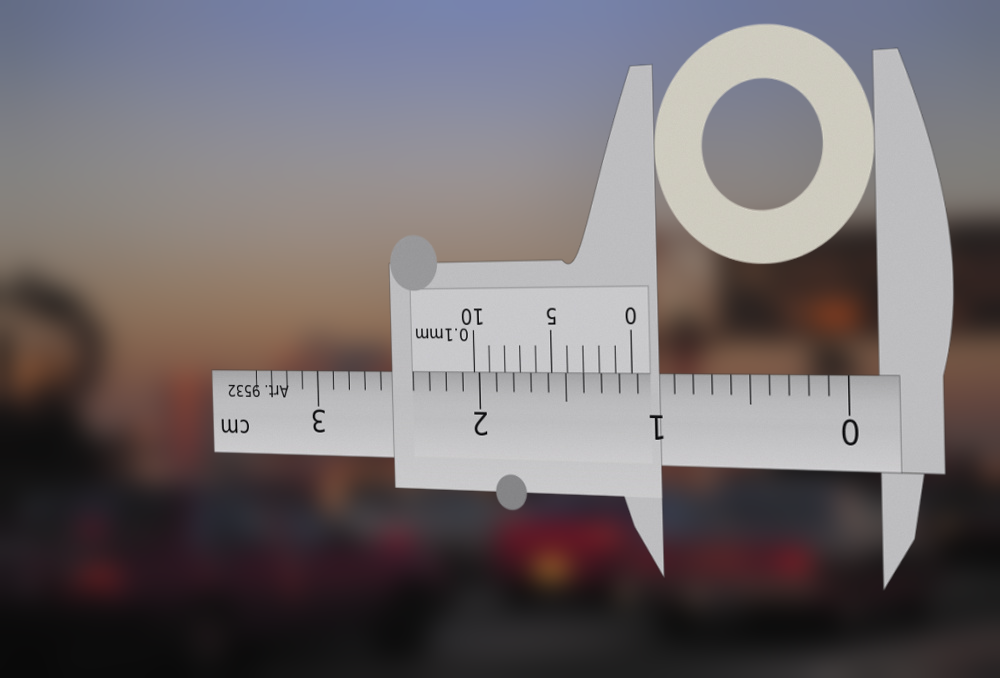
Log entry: 11.3 mm
